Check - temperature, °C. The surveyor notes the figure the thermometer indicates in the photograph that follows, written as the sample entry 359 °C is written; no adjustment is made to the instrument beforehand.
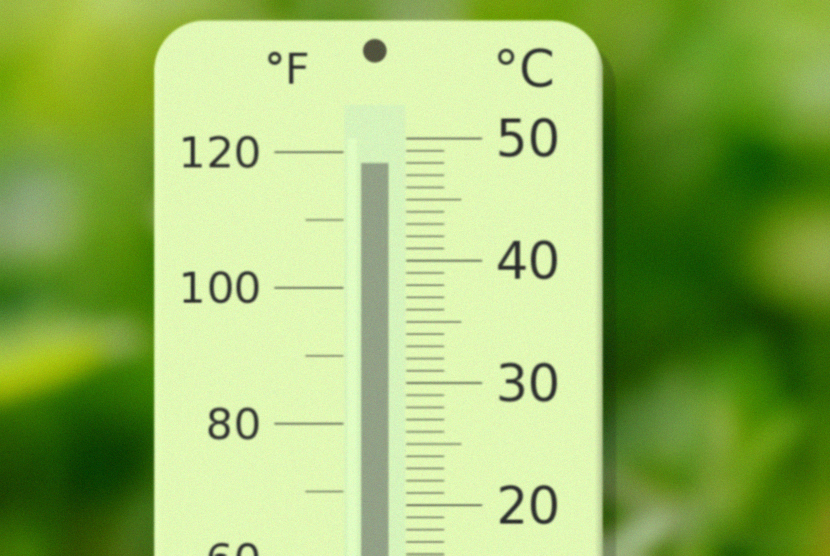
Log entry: 48 °C
